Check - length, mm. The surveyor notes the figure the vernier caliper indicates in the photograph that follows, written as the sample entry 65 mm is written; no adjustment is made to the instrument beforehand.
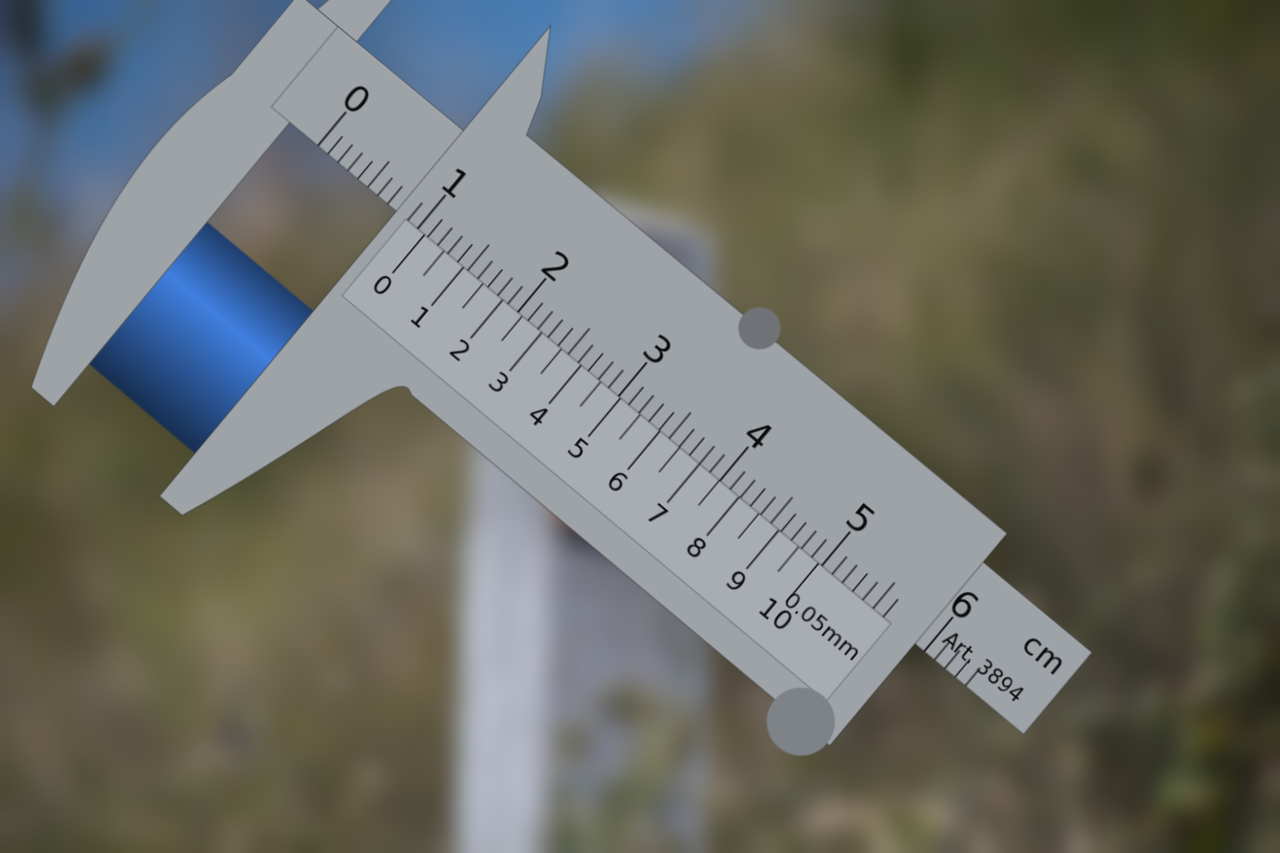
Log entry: 10.7 mm
